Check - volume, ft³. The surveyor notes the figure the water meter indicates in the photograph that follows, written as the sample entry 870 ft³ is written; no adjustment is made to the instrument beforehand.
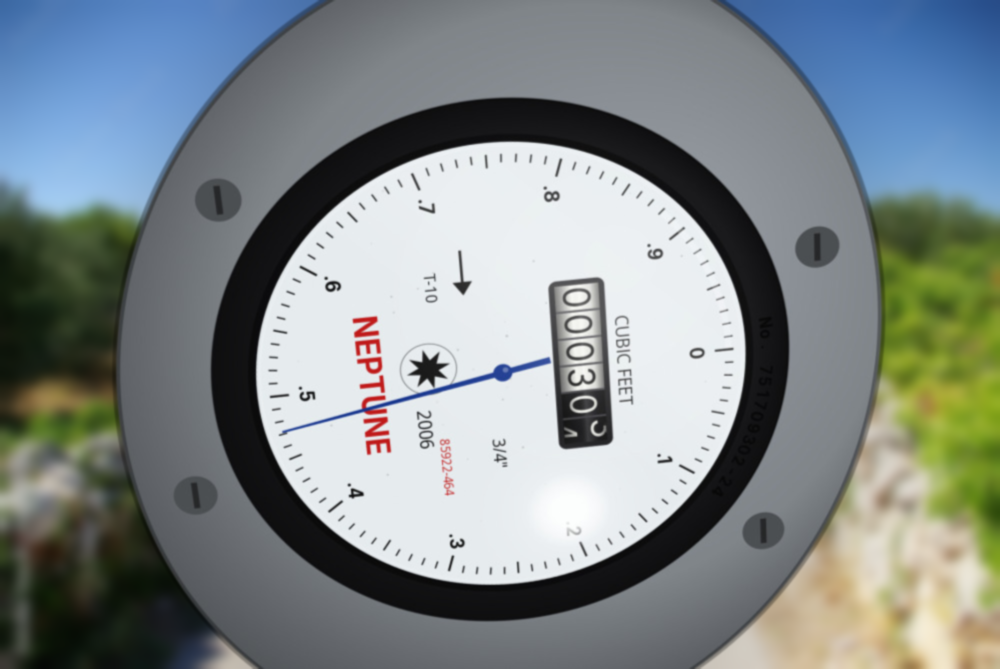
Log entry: 303.47 ft³
